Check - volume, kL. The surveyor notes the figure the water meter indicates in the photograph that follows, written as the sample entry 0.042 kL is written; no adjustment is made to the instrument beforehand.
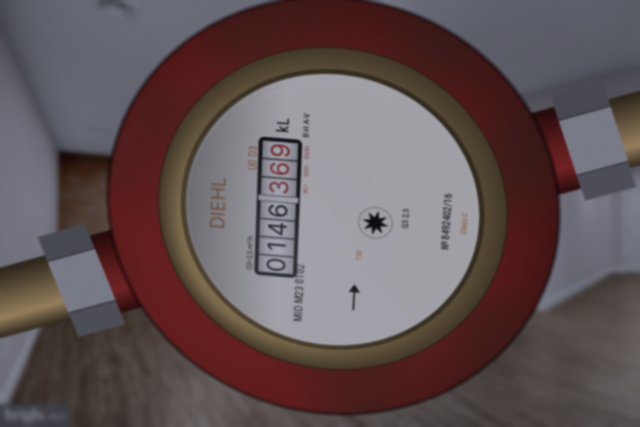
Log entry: 146.369 kL
